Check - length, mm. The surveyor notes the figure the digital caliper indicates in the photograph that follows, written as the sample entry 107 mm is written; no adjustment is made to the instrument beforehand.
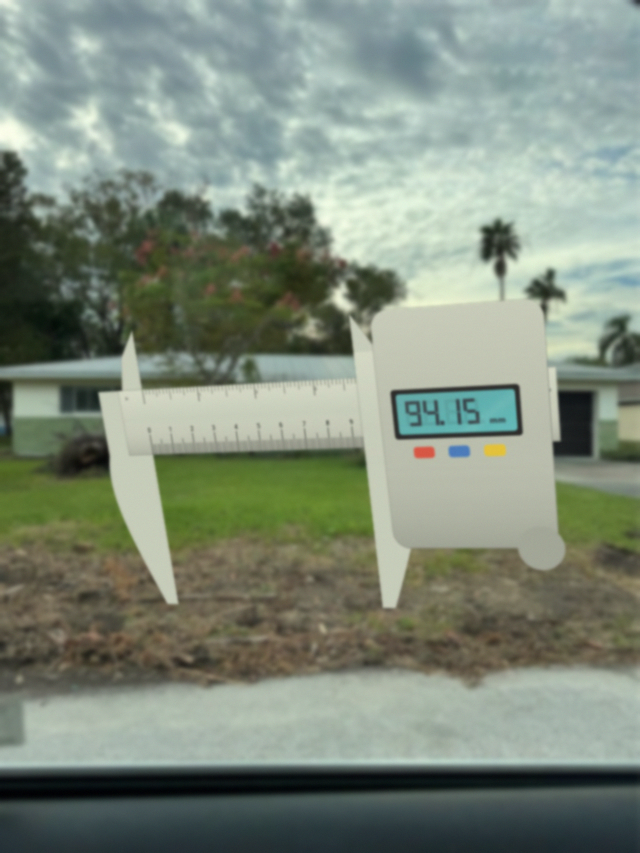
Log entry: 94.15 mm
